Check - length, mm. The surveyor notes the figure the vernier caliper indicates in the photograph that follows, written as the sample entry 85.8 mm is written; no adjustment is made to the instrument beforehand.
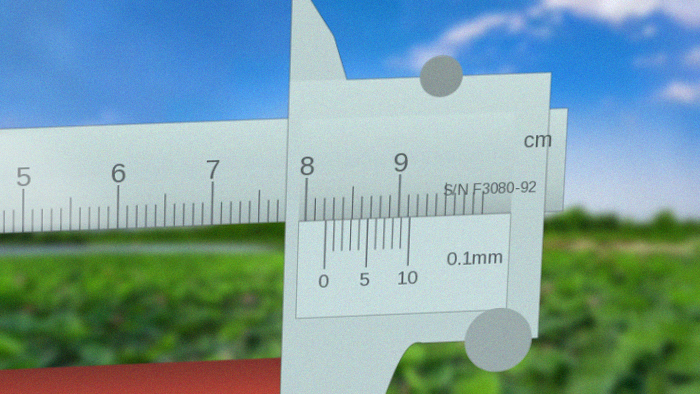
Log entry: 82.2 mm
